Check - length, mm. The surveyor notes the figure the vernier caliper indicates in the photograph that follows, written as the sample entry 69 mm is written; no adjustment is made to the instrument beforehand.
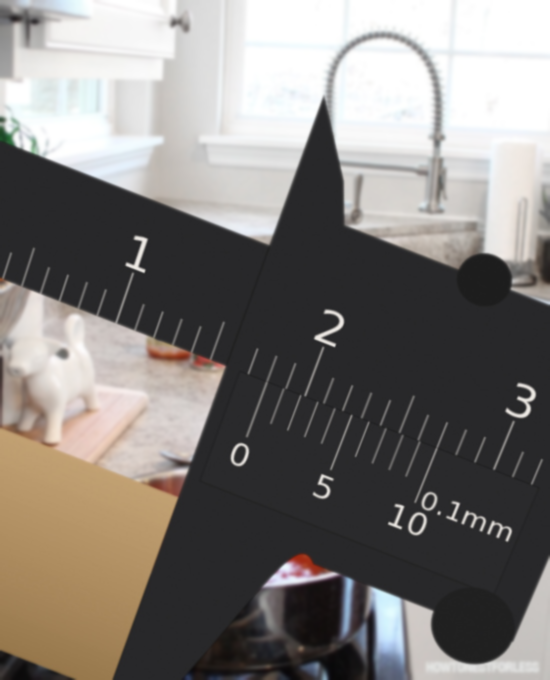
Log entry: 18.0 mm
